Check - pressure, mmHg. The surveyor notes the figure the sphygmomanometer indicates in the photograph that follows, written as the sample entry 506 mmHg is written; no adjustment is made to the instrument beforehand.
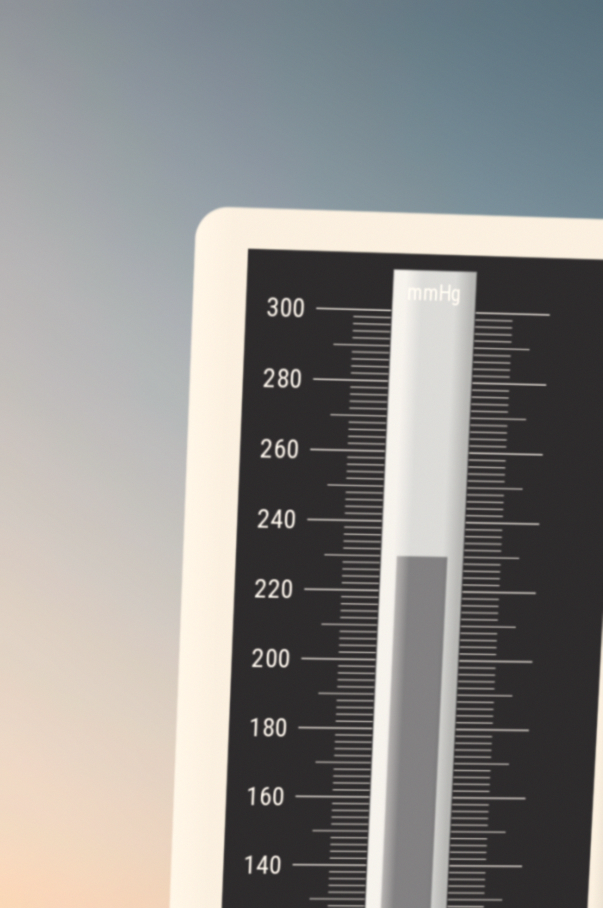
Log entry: 230 mmHg
